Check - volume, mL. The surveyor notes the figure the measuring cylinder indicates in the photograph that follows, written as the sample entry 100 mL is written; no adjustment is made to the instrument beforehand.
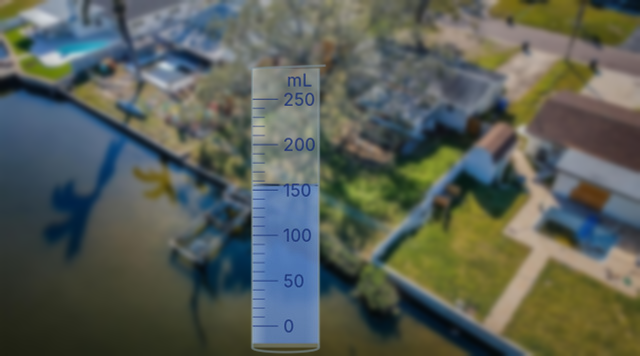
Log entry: 155 mL
